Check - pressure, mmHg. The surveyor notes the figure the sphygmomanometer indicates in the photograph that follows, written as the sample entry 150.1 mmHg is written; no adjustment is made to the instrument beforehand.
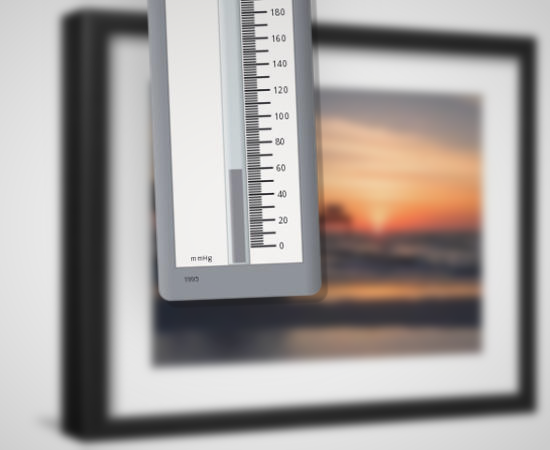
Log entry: 60 mmHg
